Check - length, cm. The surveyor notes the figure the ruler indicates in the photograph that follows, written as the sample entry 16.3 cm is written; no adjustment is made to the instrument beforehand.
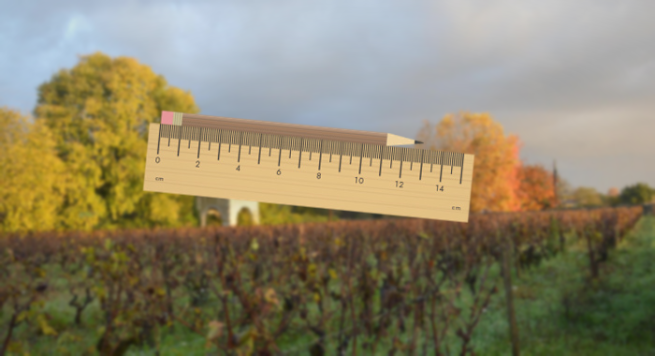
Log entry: 13 cm
